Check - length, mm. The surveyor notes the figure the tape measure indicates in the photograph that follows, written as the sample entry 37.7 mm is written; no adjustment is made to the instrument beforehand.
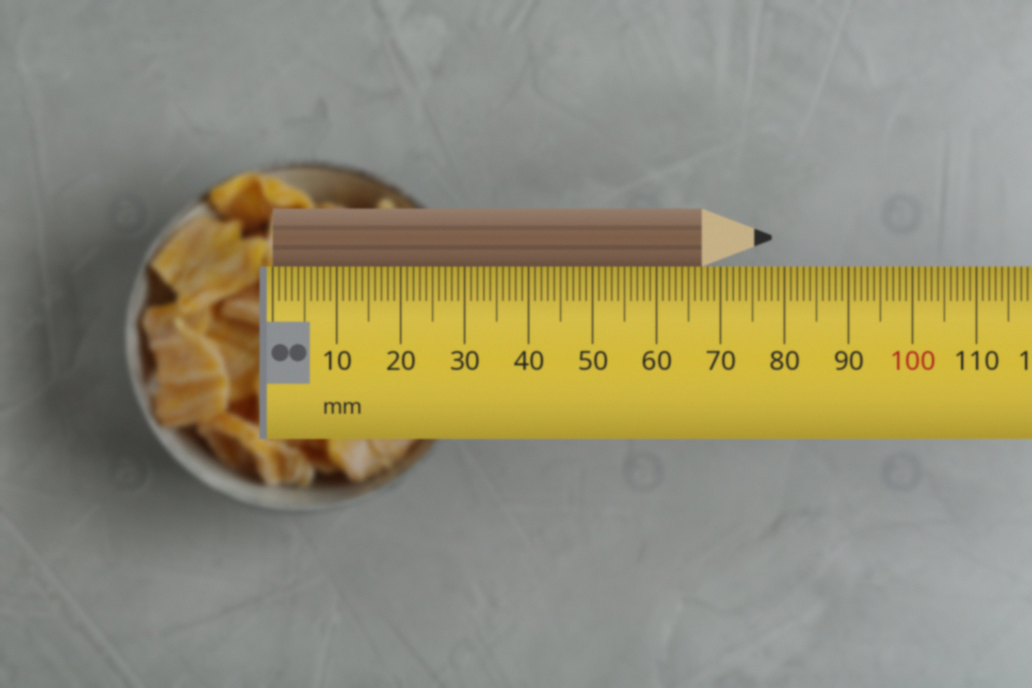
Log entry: 78 mm
